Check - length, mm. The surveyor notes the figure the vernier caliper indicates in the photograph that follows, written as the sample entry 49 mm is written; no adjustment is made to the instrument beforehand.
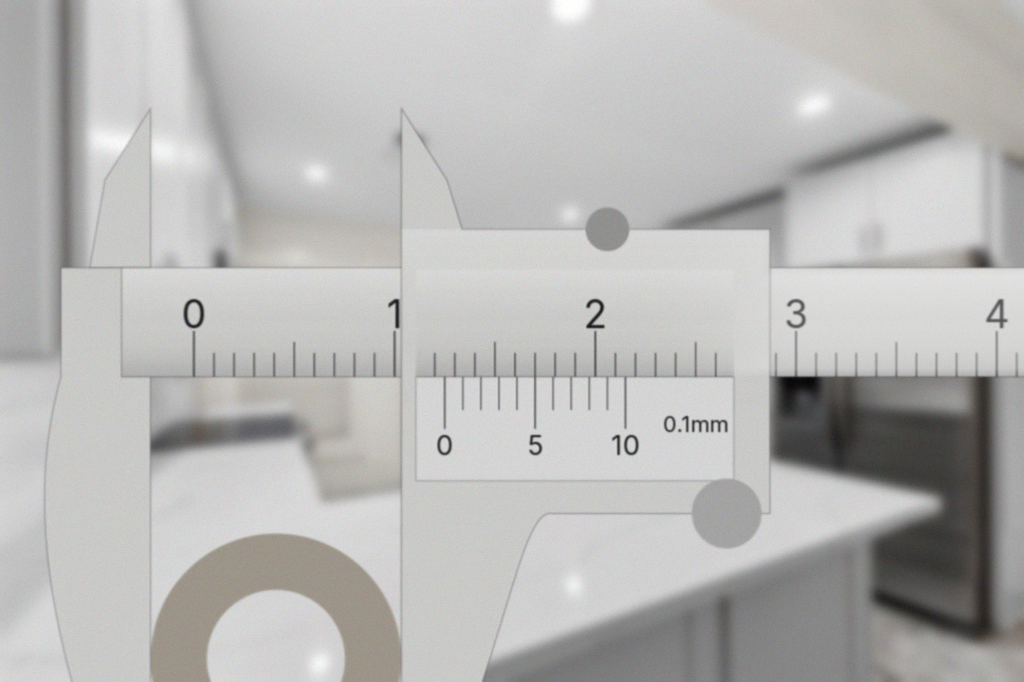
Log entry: 12.5 mm
